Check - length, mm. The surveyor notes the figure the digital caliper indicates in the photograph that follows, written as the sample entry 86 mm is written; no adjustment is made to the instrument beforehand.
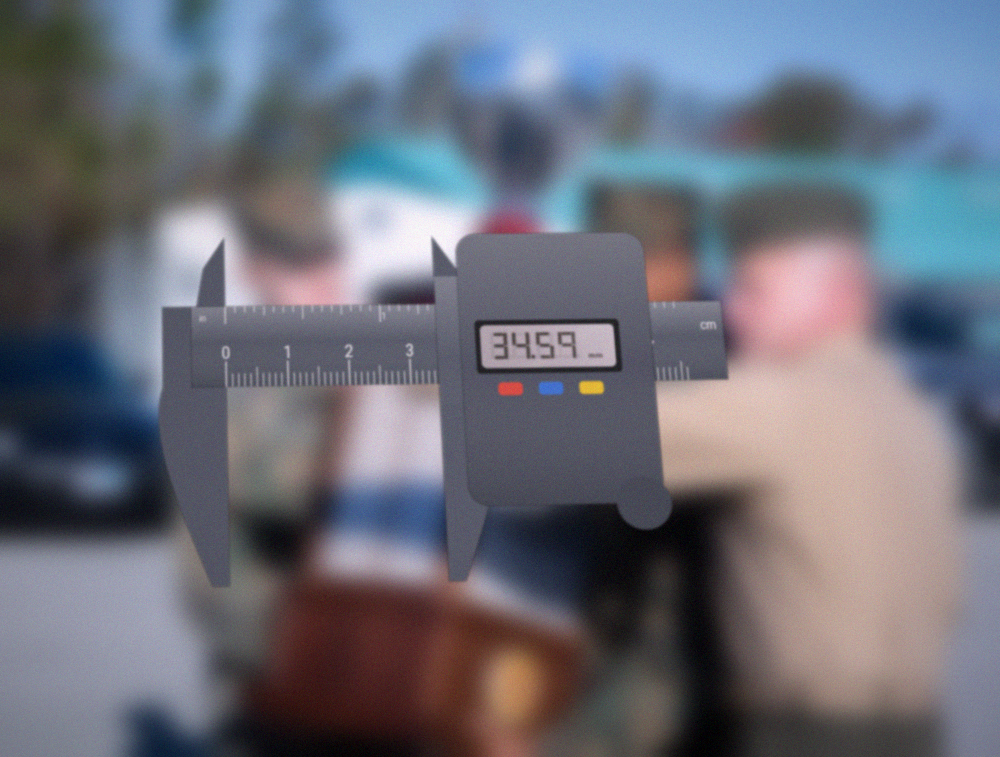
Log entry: 34.59 mm
